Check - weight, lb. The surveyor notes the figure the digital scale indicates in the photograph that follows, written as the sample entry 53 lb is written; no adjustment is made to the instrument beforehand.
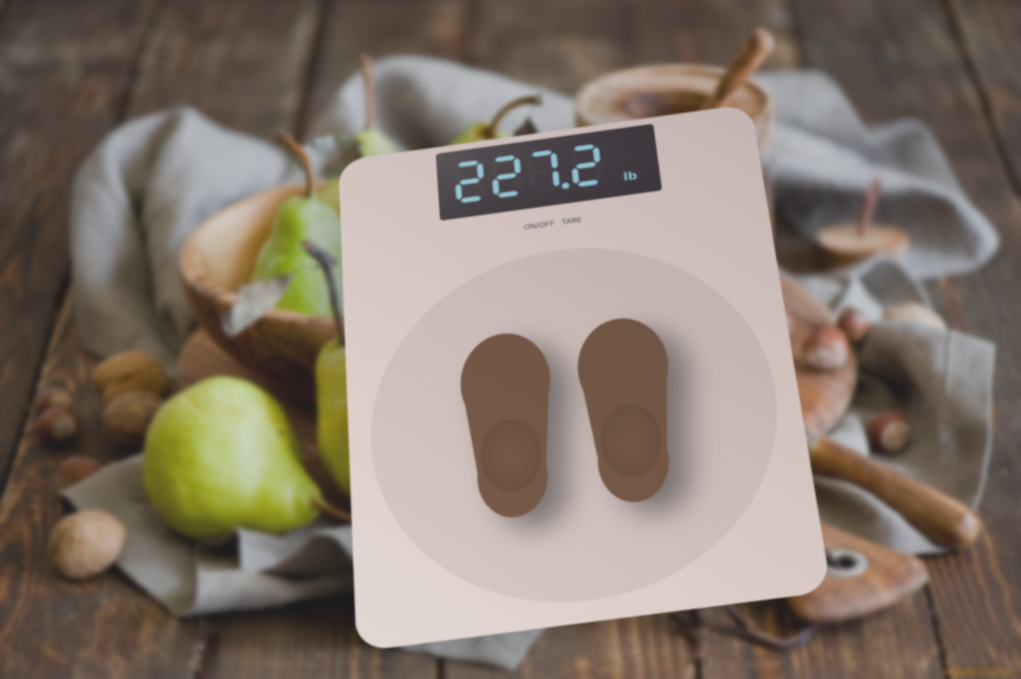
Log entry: 227.2 lb
